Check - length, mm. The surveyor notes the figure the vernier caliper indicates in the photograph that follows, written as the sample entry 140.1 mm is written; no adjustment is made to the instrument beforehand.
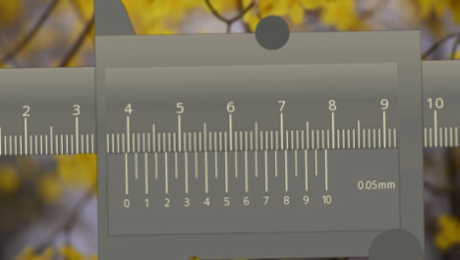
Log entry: 39.5 mm
